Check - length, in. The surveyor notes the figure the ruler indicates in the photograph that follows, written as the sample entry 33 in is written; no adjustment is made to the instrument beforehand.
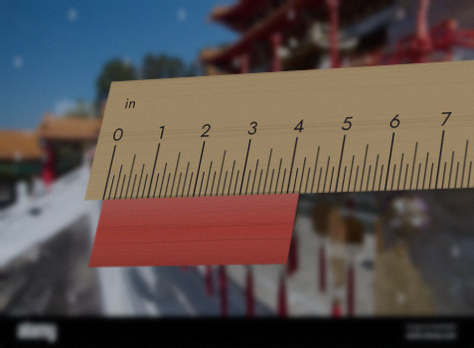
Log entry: 4.25 in
